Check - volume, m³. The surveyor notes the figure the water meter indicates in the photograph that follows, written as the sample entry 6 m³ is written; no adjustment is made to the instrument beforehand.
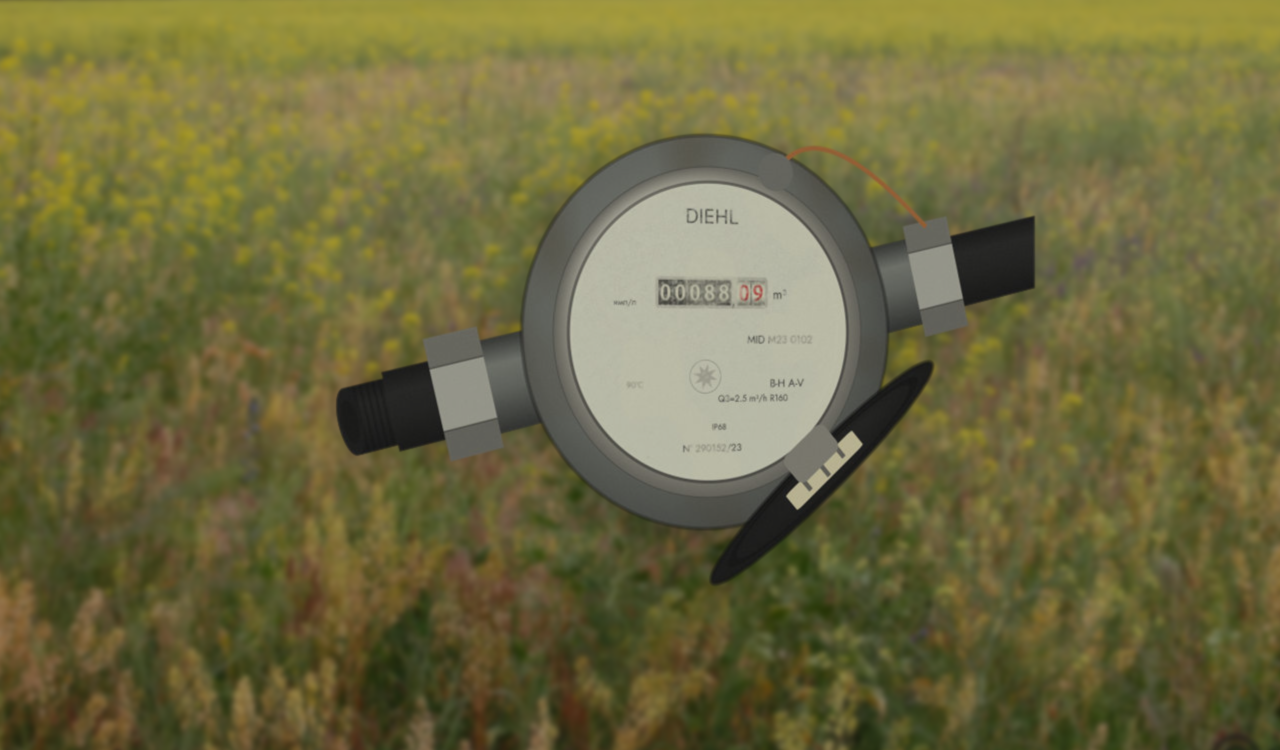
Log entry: 88.09 m³
